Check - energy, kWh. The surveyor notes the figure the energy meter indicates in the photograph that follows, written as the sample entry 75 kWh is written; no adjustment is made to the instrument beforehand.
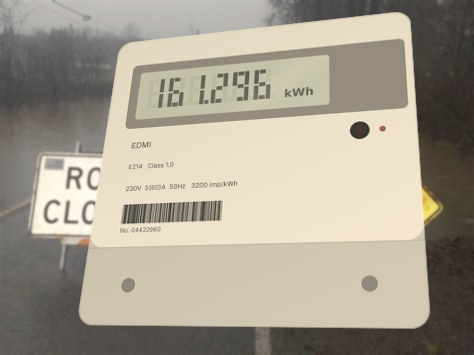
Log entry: 161.296 kWh
